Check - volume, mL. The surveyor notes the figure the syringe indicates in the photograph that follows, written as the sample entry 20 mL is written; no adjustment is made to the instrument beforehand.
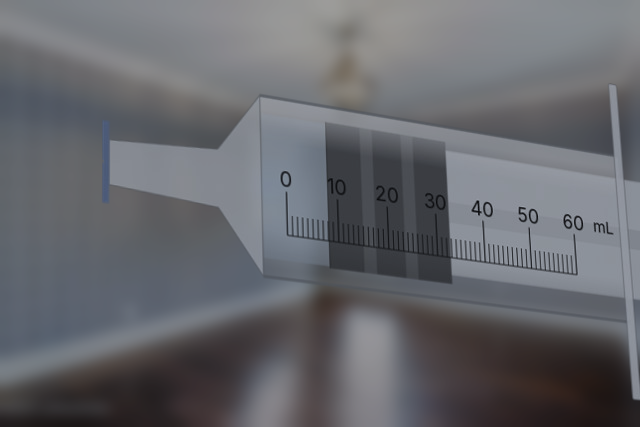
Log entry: 8 mL
